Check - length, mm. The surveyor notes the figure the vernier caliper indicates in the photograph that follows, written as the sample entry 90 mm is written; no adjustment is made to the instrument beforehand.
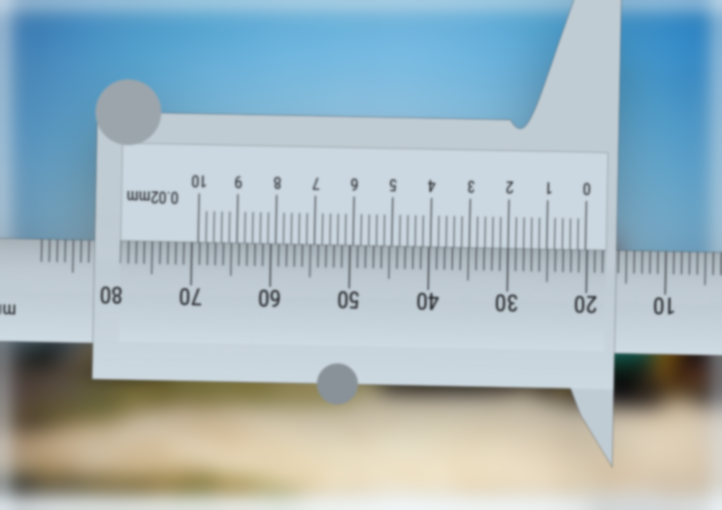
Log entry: 20.2 mm
